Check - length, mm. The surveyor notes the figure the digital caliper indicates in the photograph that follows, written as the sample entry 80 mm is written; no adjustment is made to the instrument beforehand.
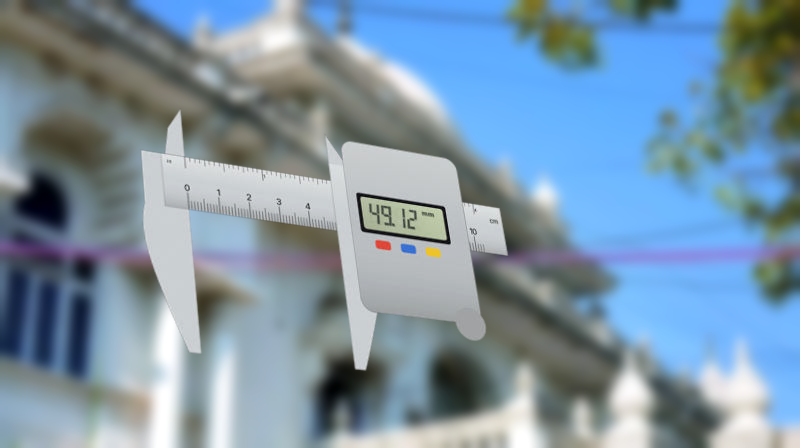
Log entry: 49.12 mm
